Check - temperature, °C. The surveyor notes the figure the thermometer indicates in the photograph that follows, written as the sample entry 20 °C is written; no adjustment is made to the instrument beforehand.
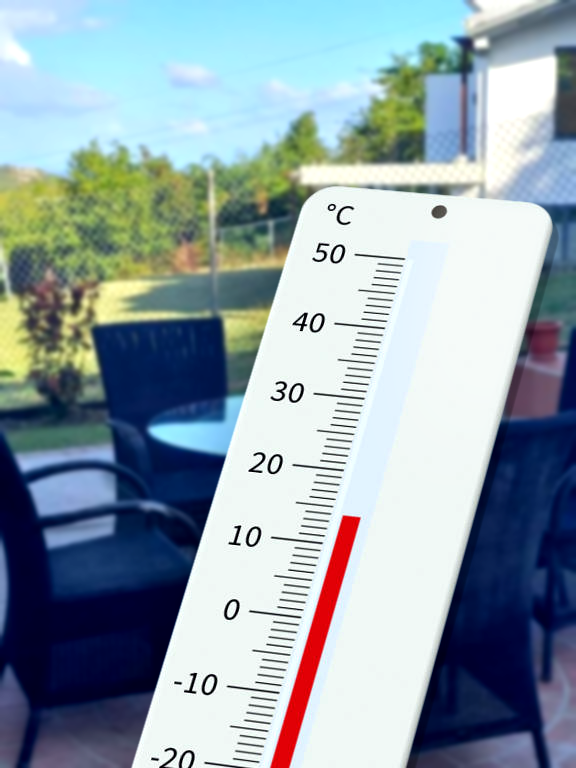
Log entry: 14 °C
